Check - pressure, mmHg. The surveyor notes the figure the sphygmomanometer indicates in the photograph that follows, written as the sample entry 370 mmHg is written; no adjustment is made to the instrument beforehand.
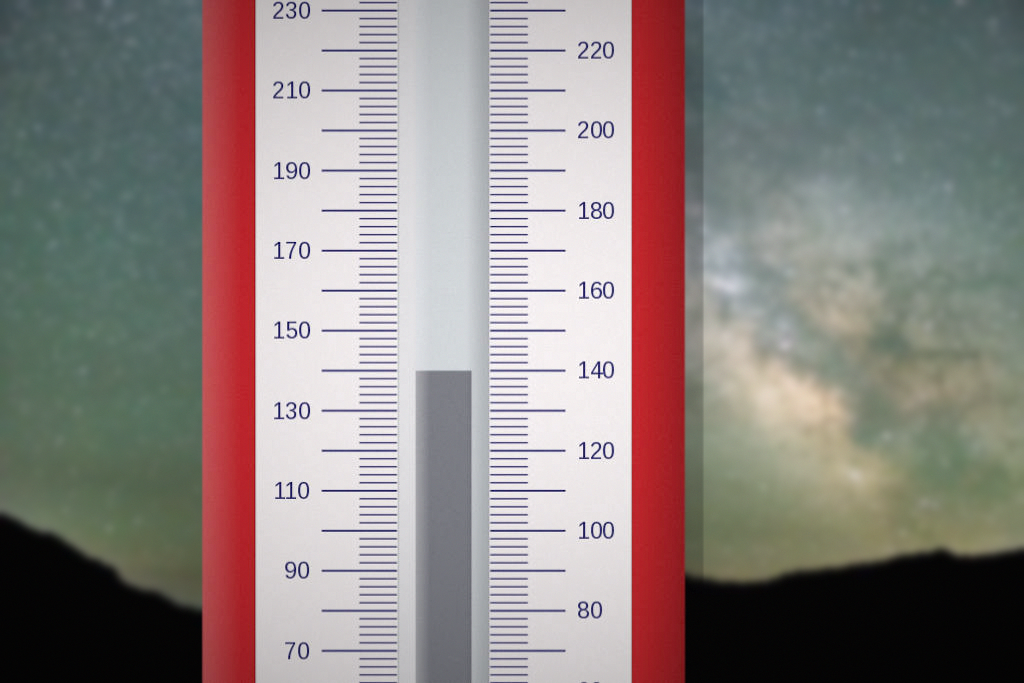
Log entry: 140 mmHg
